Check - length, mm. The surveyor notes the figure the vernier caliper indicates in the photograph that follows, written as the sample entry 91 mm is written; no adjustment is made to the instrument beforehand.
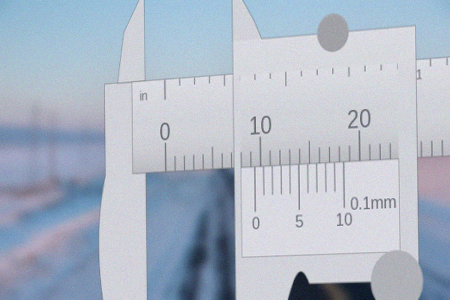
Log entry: 9.4 mm
